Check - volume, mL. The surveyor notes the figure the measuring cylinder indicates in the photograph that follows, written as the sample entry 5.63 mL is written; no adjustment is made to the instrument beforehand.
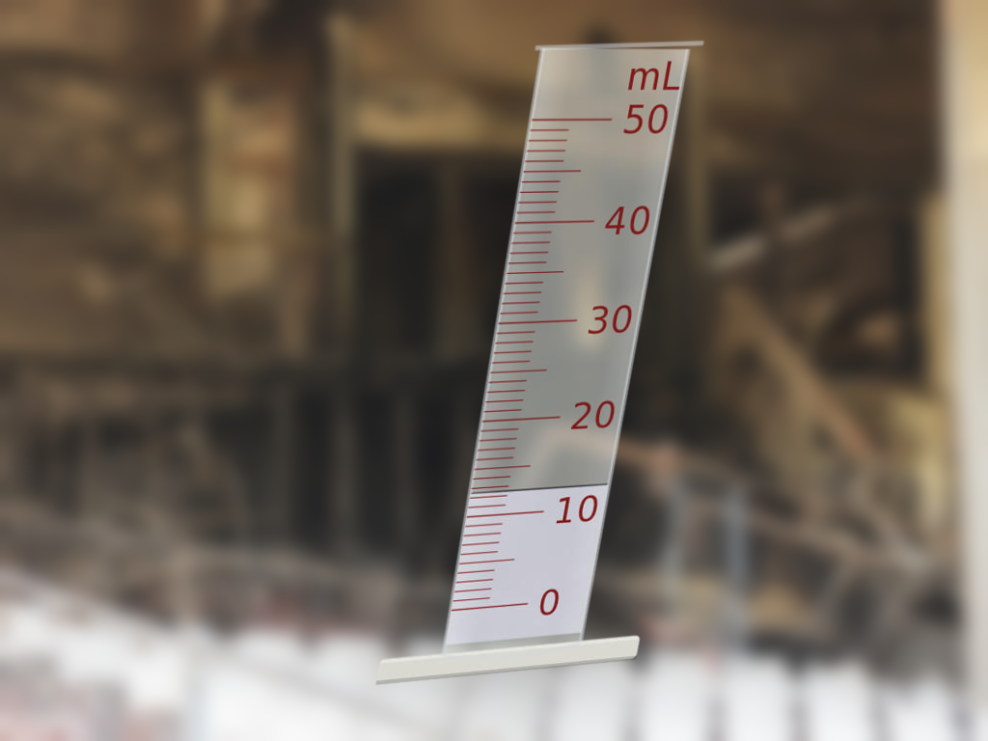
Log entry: 12.5 mL
